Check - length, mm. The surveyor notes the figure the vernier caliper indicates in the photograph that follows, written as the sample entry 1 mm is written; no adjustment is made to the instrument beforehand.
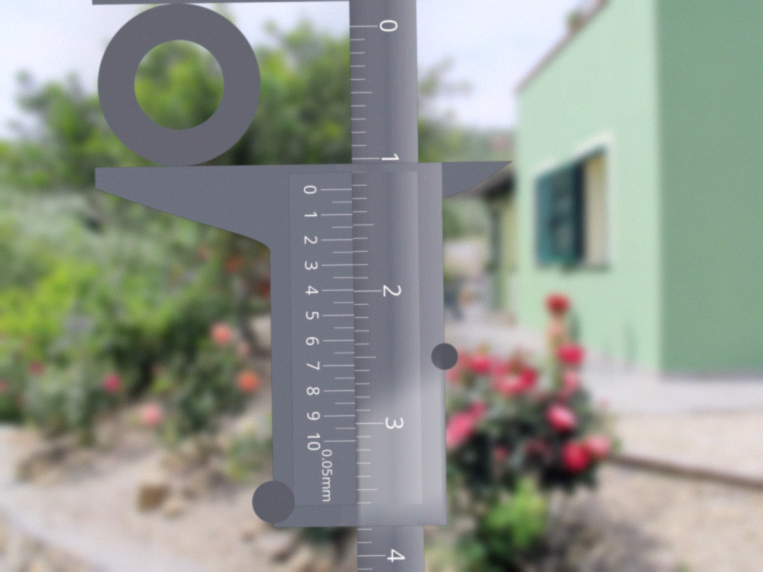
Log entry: 12.3 mm
